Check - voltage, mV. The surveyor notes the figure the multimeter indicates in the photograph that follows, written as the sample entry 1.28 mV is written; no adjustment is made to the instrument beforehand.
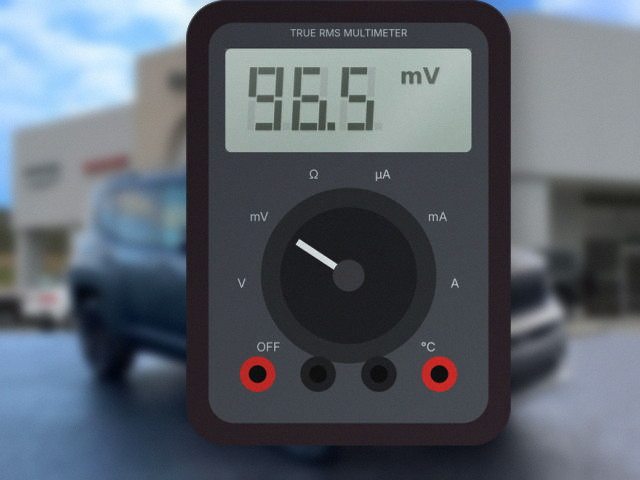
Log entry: 96.5 mV
